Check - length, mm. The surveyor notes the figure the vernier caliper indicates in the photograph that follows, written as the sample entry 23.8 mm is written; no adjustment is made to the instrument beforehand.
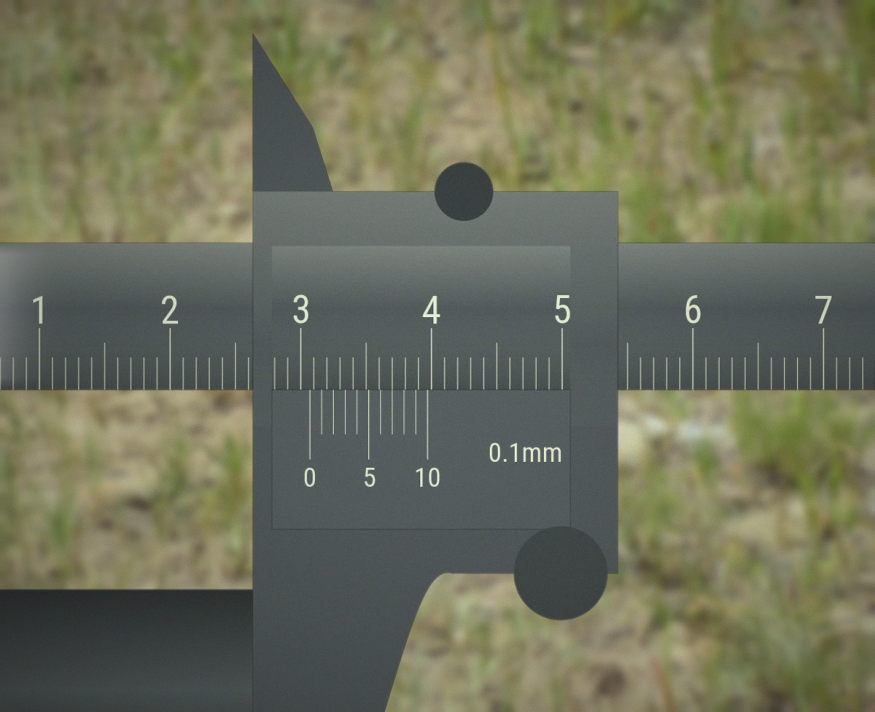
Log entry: 30.7 mm
